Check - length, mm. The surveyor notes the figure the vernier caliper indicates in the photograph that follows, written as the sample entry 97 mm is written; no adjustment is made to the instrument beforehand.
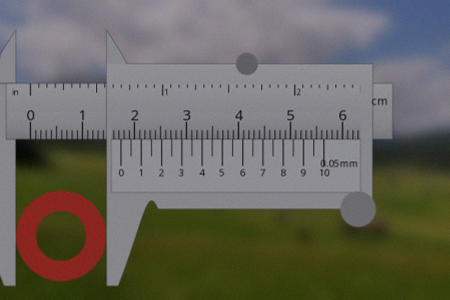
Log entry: 17.4 mm
